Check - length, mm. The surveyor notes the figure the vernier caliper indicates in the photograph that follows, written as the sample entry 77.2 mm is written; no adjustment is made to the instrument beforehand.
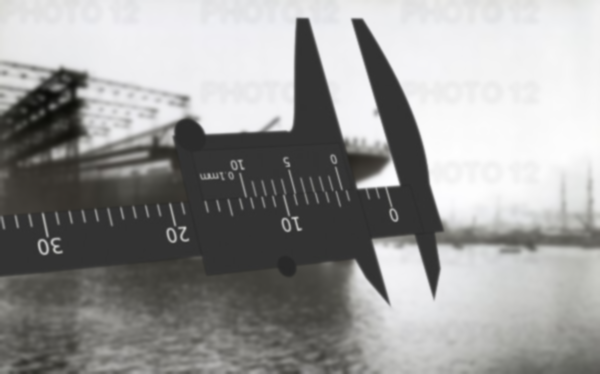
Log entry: 4.4 mm
